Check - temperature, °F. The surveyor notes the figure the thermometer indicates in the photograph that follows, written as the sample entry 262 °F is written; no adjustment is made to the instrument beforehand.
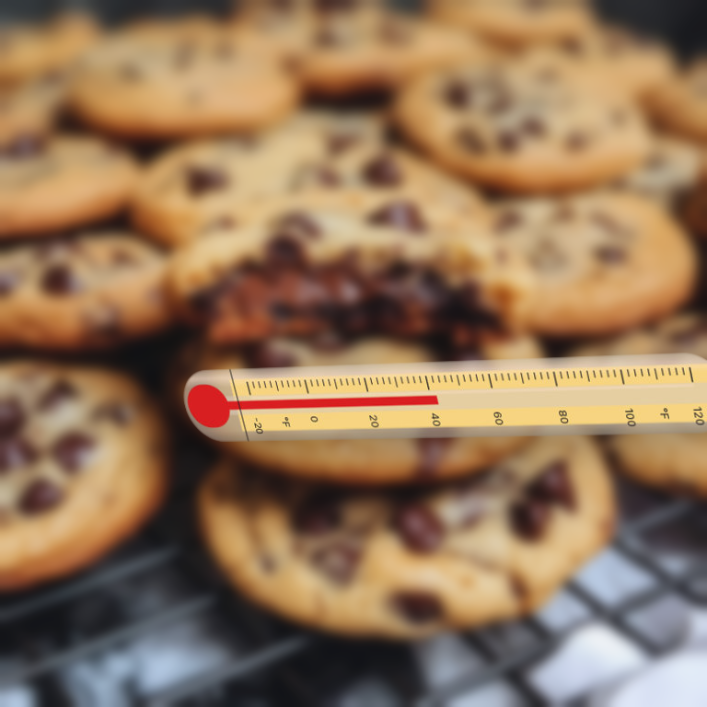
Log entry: 42 °F
